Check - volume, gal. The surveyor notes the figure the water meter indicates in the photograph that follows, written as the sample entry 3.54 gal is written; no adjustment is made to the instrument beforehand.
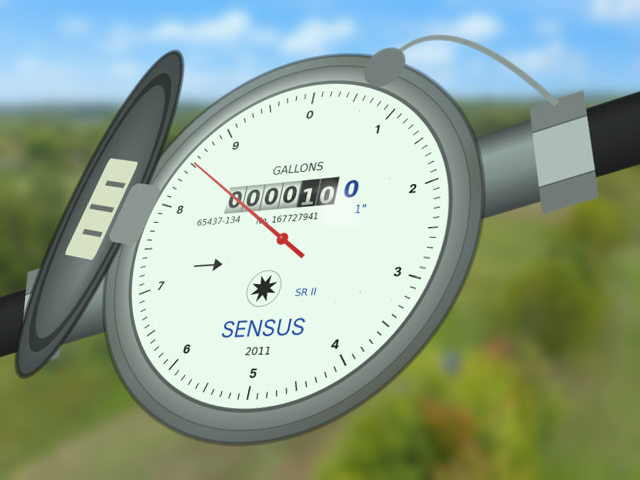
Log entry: 98.5 gal
